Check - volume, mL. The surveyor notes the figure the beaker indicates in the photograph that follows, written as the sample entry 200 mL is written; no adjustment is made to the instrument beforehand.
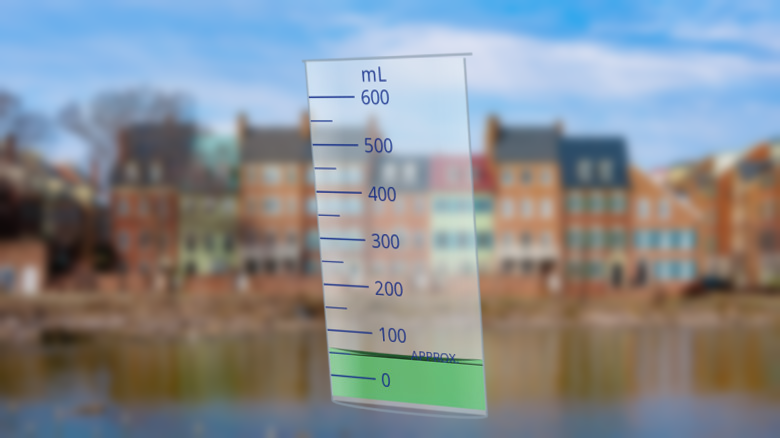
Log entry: 50 mL
